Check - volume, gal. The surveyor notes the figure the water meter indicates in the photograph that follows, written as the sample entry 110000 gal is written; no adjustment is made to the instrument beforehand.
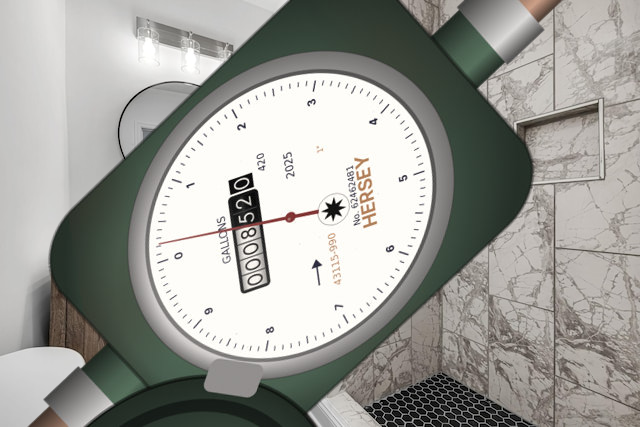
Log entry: 8520.2 gal
